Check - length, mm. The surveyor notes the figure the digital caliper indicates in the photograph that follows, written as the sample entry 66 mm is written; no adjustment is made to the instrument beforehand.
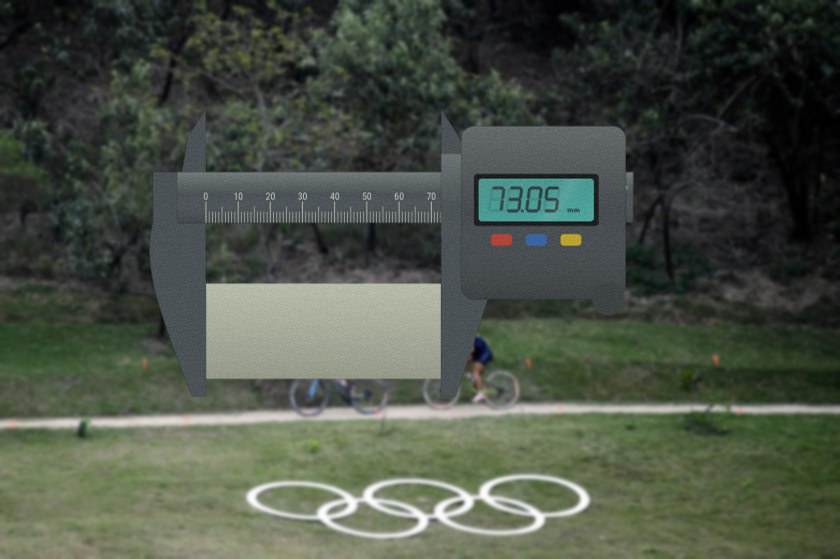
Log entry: 73.05 mm
